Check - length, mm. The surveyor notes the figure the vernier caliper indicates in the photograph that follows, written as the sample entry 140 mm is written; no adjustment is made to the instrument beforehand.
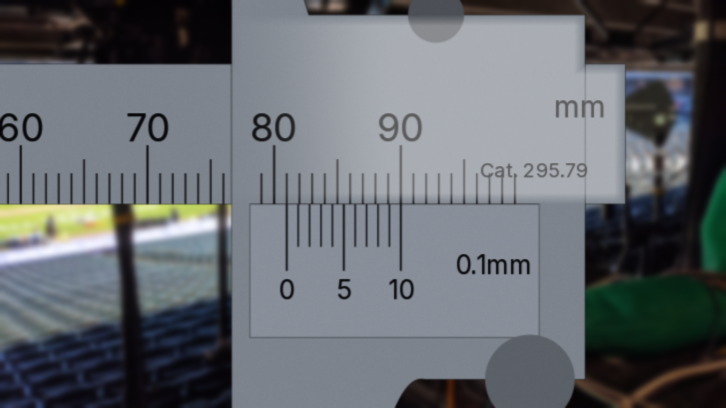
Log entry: 81.0 mm
